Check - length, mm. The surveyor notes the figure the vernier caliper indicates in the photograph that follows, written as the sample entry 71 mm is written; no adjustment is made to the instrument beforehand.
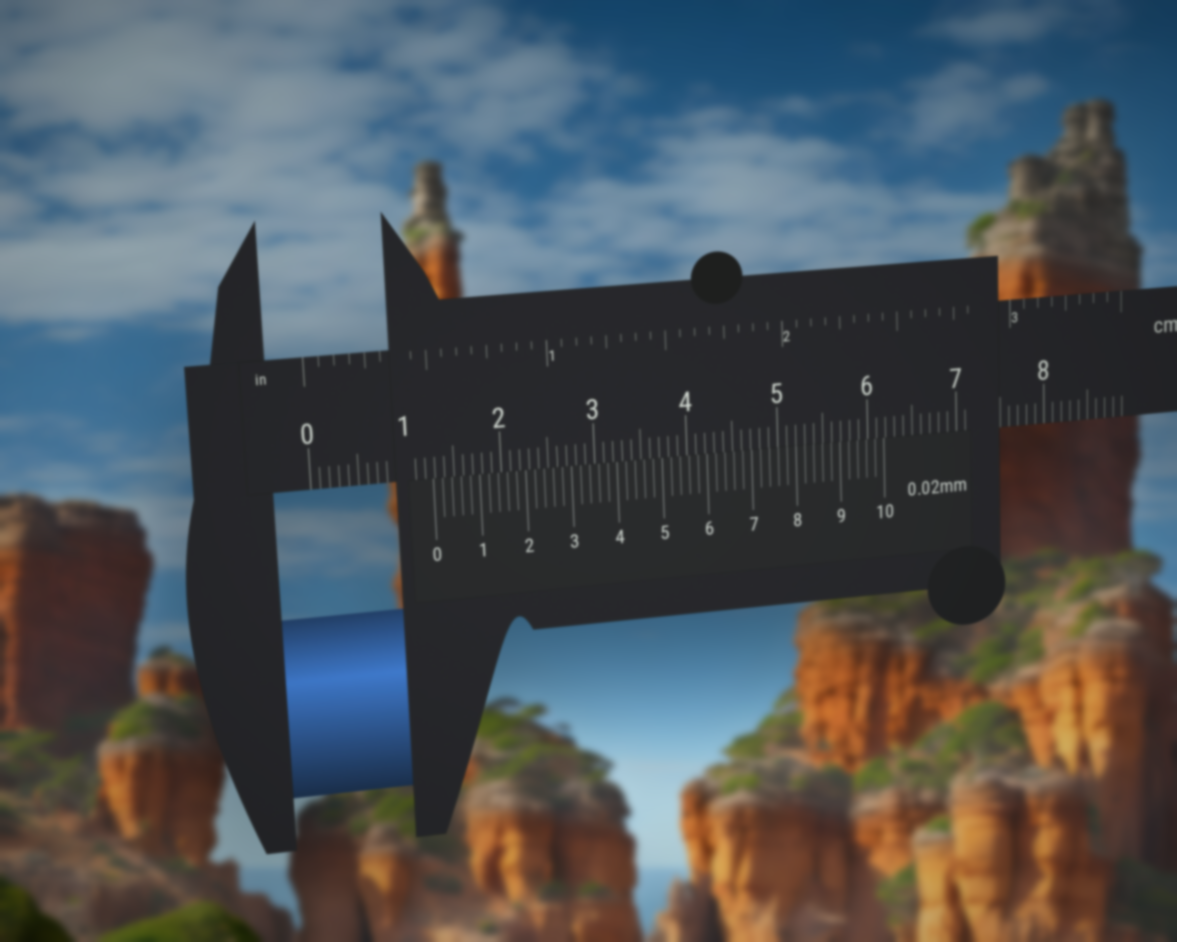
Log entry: 12.8 mm
